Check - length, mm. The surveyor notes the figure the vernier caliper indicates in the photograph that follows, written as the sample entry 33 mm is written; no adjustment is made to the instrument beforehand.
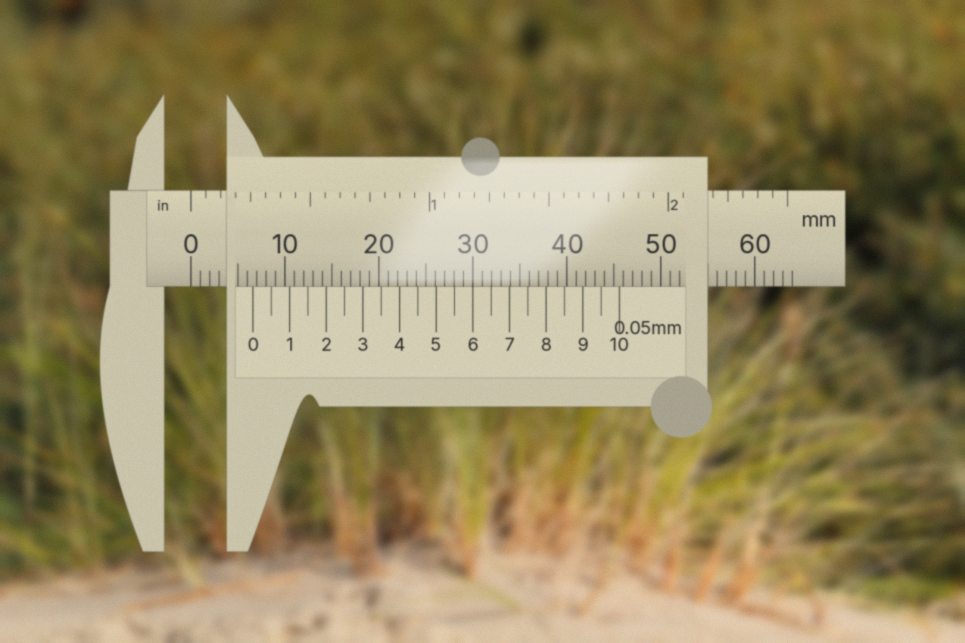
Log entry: 6.6 mm
